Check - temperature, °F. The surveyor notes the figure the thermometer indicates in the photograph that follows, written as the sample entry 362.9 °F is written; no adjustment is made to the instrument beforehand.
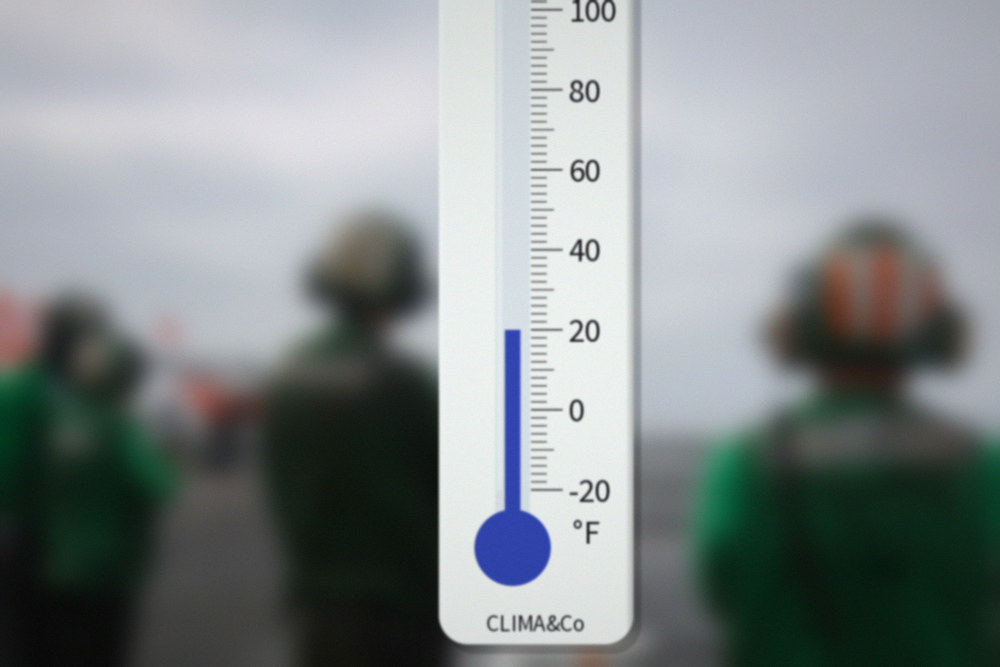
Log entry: 20 °F
